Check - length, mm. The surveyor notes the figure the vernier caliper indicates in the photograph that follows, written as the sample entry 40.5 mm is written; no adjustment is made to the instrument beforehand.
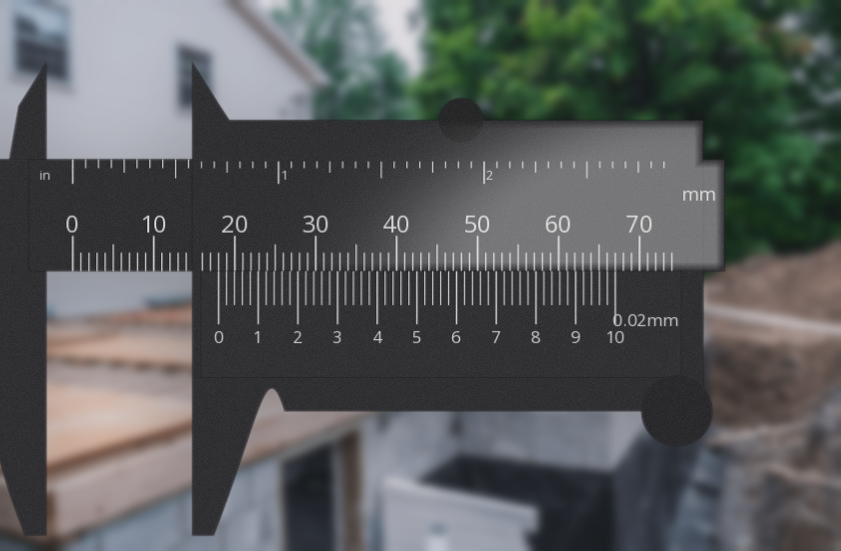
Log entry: 18.0 mm
